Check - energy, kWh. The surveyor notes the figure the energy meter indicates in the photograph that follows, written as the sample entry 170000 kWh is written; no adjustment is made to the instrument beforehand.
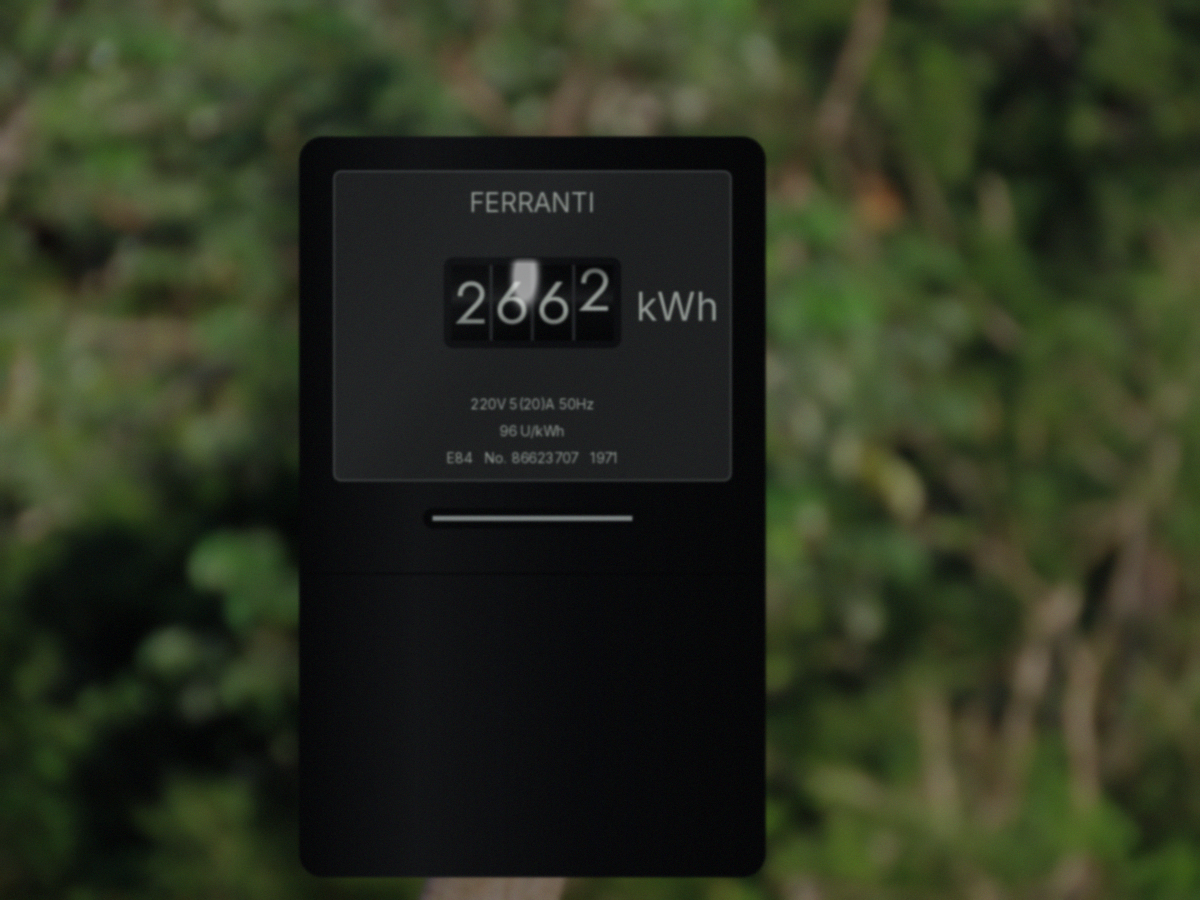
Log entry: 2662 kWh
